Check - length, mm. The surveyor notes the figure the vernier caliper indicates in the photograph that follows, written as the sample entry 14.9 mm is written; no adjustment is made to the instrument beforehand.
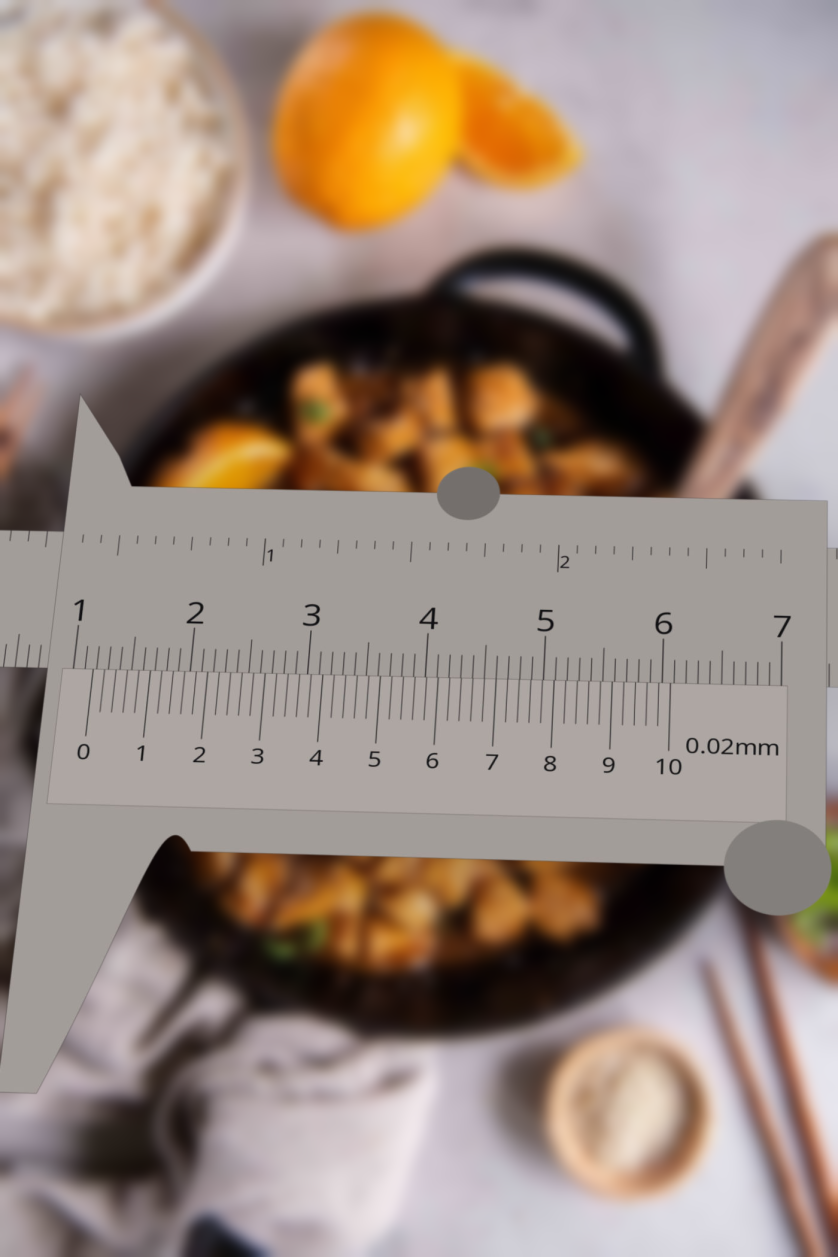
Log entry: 11.7 mm
